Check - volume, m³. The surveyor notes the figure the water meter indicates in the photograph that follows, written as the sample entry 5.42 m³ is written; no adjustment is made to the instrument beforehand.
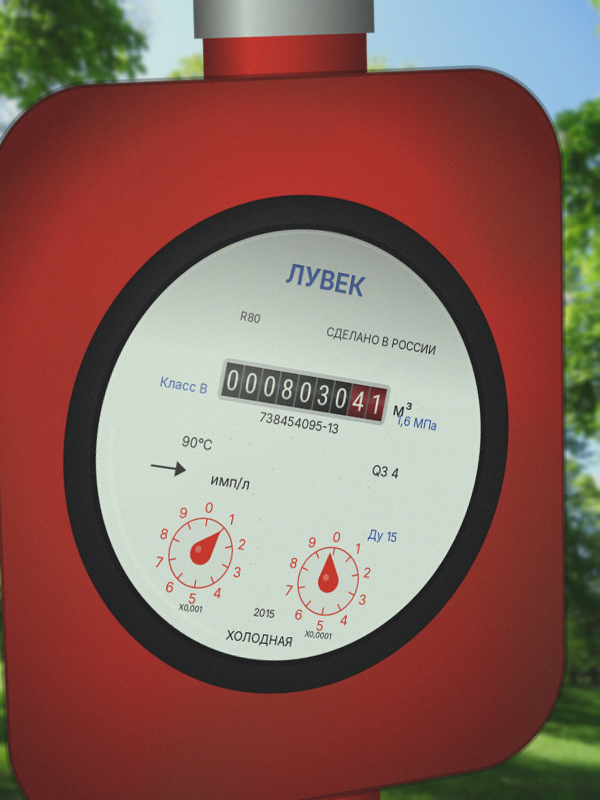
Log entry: 8030.4109 m³
